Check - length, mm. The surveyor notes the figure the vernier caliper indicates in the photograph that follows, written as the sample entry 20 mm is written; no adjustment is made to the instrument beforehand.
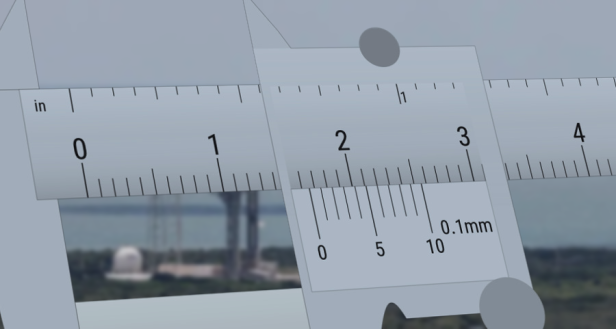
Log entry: 16.6 mm
